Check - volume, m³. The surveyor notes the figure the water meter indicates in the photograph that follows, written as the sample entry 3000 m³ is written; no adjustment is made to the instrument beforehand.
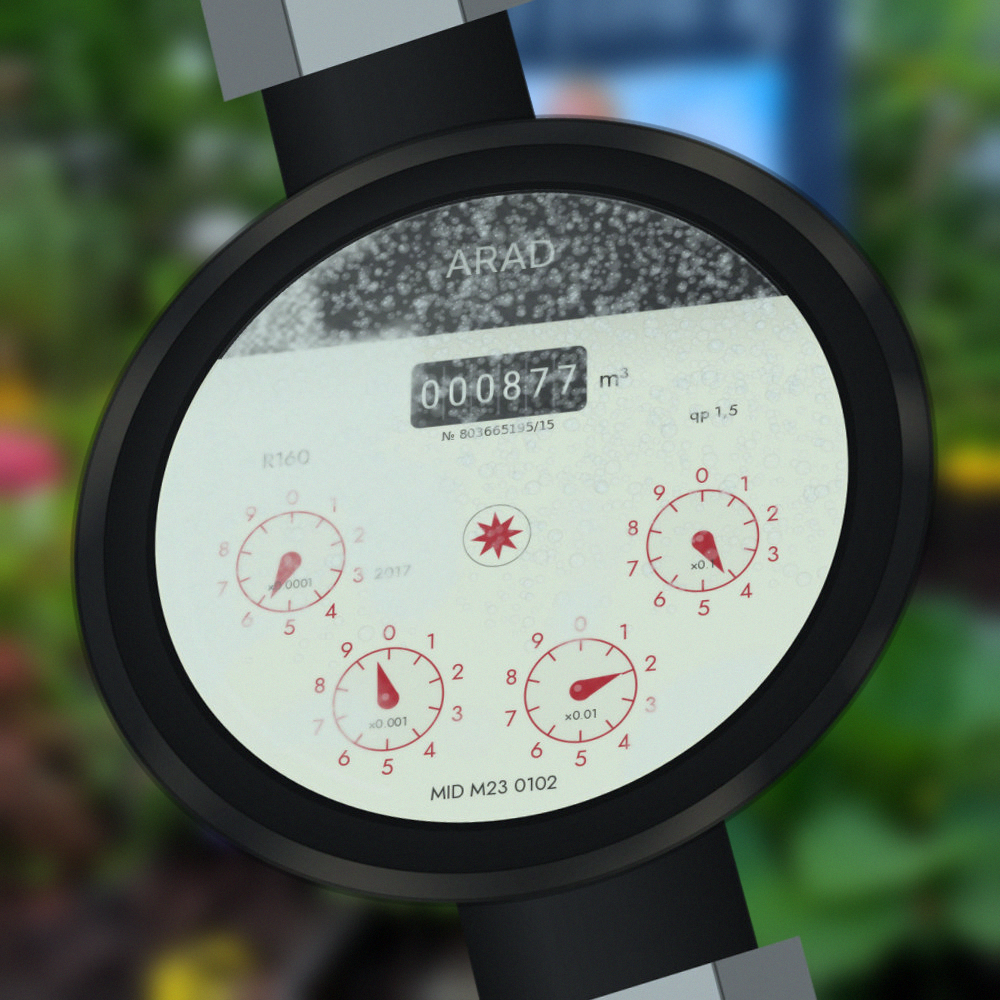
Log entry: 877.4195 m³
